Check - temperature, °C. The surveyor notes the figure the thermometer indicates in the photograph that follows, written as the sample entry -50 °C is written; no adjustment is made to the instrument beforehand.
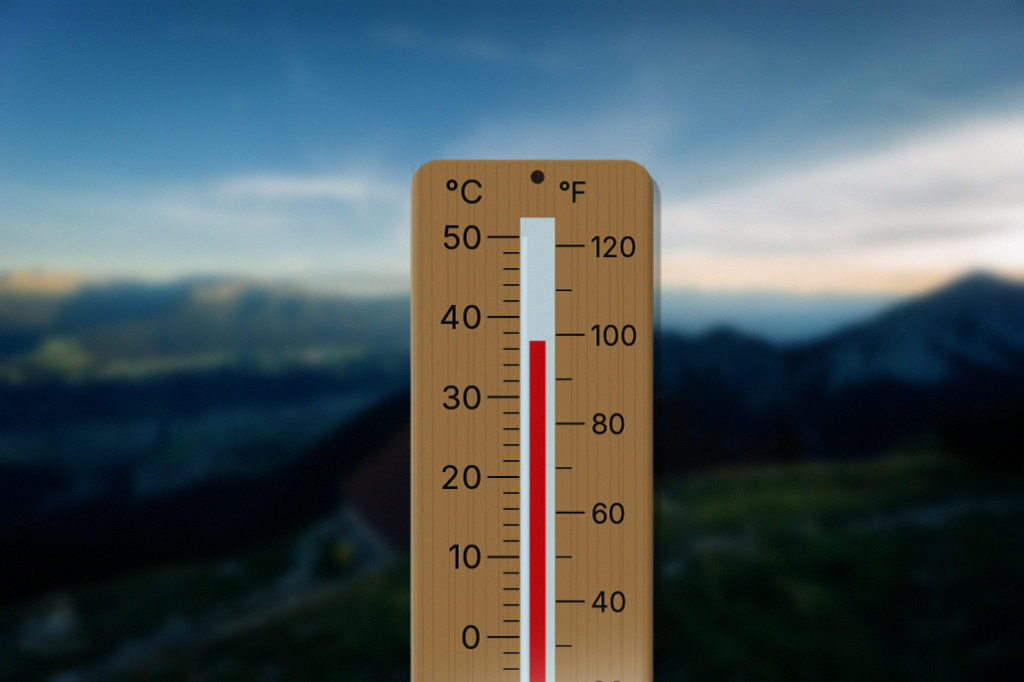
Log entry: 37 °C
